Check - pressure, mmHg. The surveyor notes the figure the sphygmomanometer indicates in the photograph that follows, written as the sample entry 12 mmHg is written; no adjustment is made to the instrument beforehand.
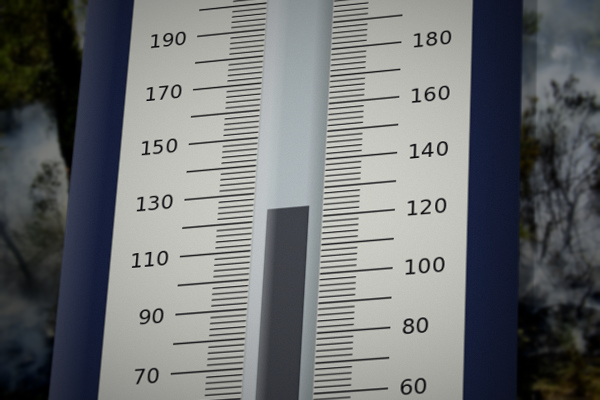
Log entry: 124 mmHg
